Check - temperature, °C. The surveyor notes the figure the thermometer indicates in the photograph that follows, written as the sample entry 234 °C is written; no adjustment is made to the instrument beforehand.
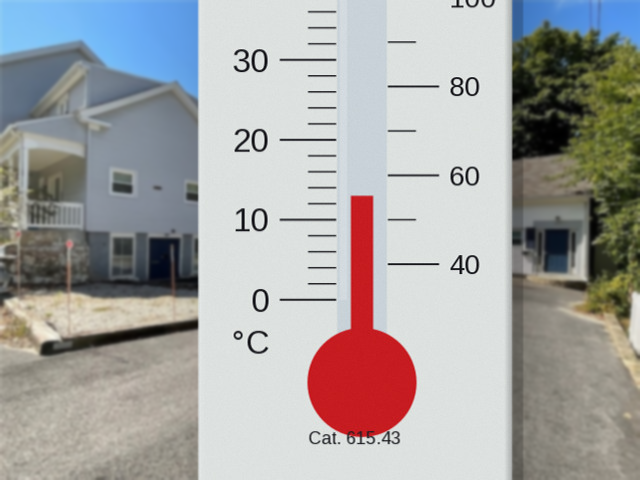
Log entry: 13 °C
